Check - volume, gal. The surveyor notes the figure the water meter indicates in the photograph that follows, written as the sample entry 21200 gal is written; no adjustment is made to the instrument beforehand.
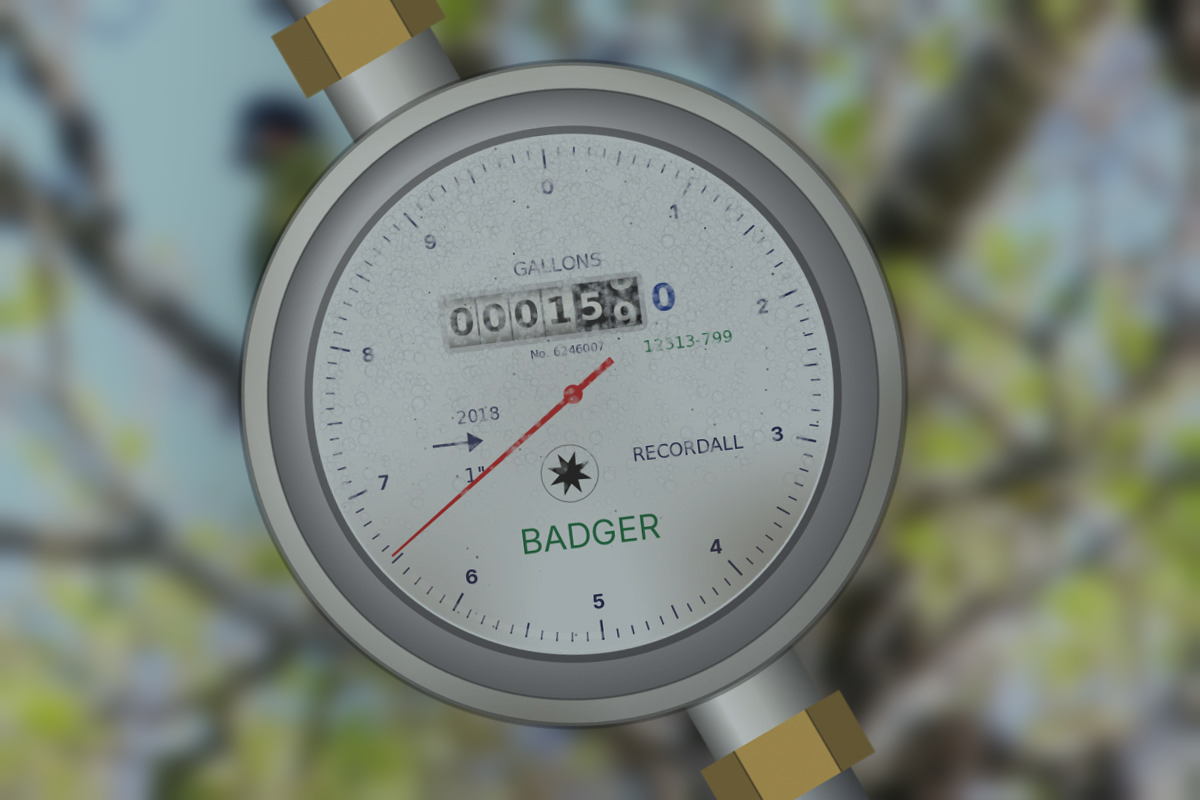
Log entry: 1586.5 gal
